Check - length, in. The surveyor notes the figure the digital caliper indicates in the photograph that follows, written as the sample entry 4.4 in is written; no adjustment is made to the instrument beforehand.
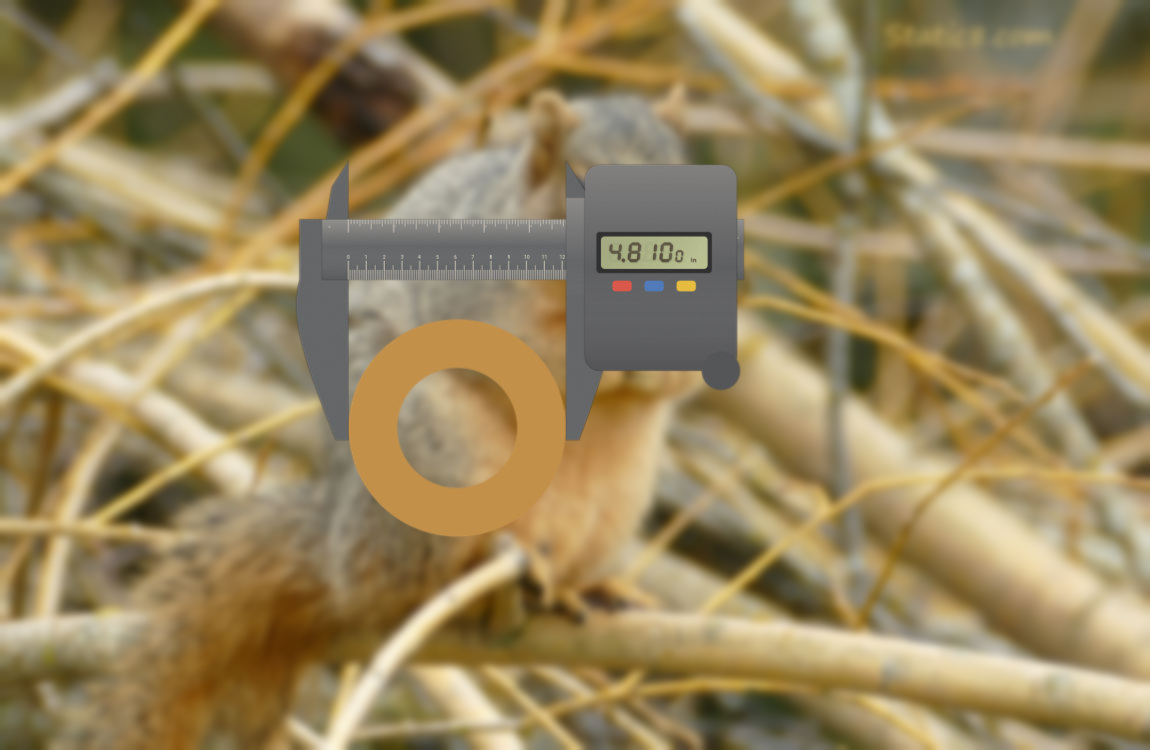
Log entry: 4.8100 in
